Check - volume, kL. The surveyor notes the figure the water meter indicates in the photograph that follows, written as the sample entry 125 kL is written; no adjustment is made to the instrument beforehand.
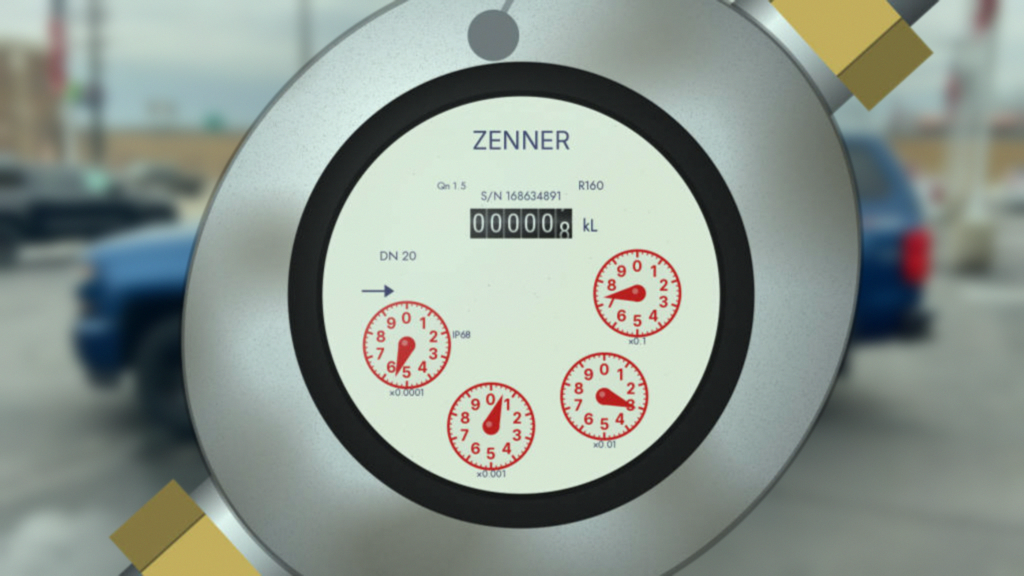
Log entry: 7.7305 kL
